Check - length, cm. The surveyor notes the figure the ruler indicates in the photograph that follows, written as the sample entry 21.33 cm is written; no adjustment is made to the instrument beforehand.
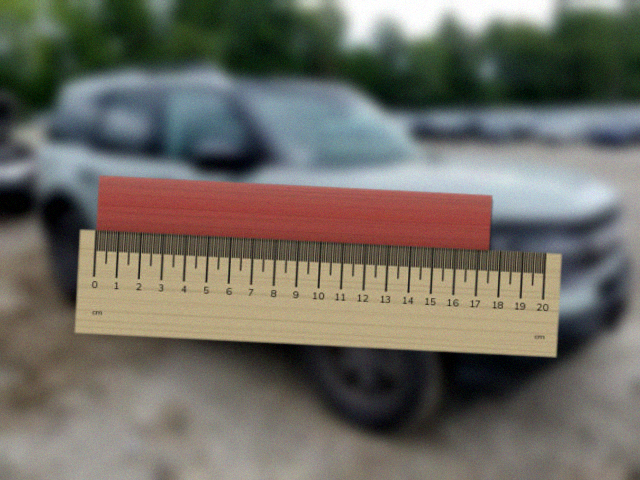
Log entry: 17.5 cm
